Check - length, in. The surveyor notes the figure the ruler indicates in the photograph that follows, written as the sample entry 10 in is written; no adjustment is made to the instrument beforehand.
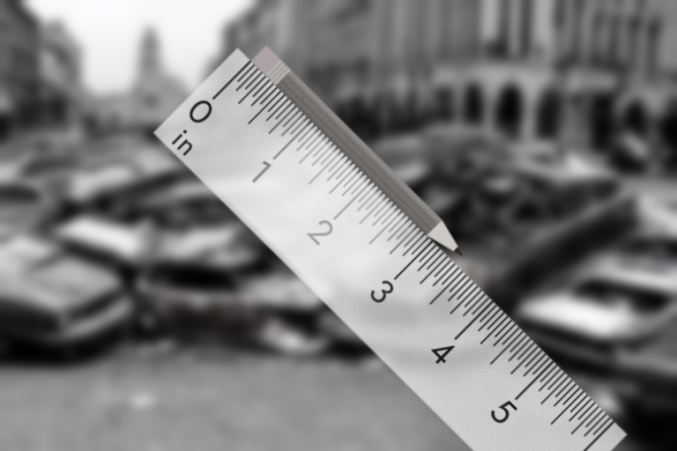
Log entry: 3.375 in
